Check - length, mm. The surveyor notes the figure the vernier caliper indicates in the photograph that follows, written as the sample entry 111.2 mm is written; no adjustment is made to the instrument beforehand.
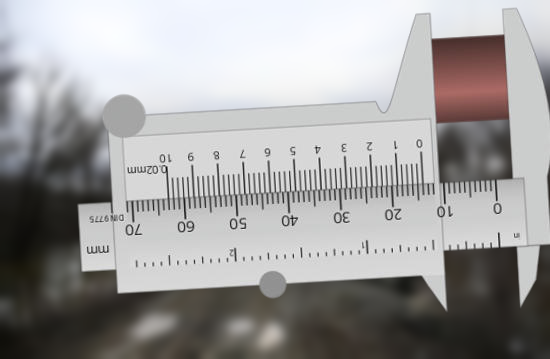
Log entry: 14.0 mm
